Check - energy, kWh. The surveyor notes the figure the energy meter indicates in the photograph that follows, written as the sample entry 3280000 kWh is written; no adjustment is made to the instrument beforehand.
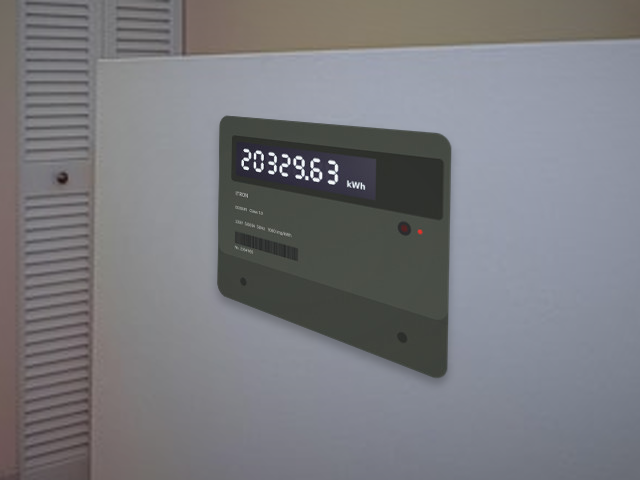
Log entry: 20329.63 kWh
